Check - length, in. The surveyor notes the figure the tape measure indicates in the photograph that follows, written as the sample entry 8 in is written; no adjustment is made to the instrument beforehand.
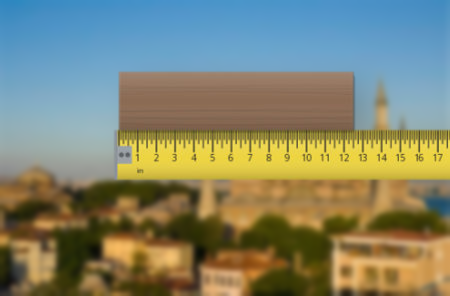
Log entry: 12.5 in
